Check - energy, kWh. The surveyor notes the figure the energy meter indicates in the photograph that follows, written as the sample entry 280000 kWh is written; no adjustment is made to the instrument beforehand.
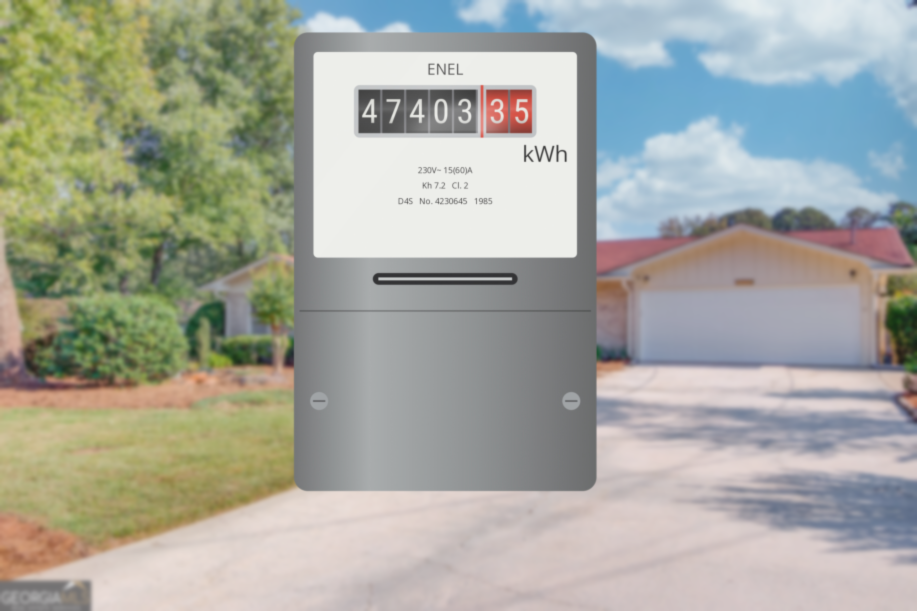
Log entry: 47403.35 kWh
